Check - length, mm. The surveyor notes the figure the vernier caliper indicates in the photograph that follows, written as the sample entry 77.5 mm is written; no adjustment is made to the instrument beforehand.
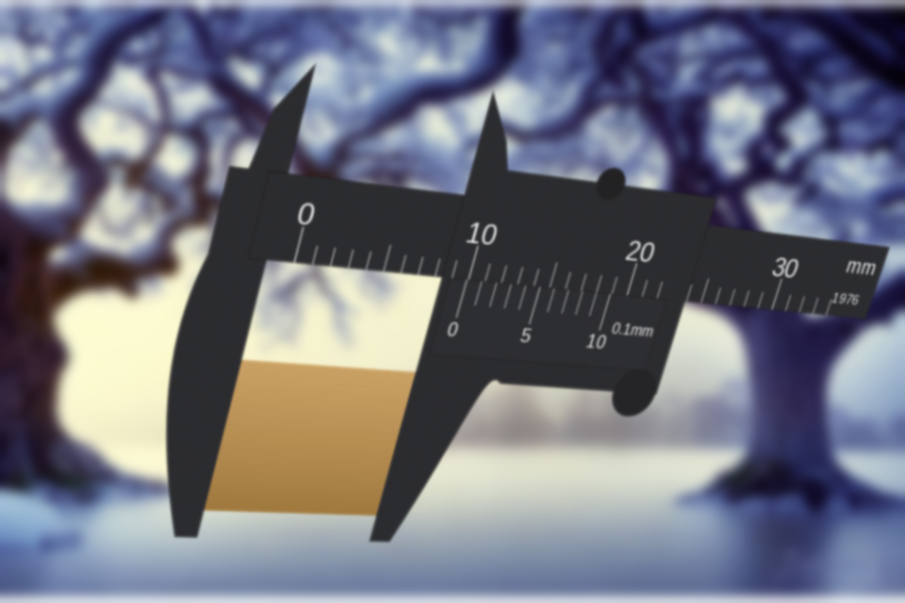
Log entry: 9.9 mm
